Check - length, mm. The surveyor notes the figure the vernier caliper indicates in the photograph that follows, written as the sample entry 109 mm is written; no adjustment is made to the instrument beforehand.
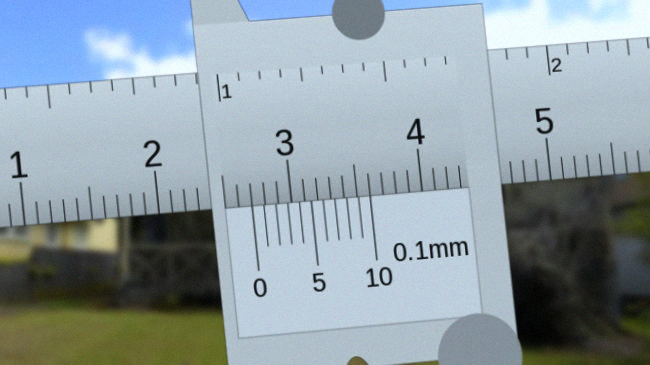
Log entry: 27.0 mm
